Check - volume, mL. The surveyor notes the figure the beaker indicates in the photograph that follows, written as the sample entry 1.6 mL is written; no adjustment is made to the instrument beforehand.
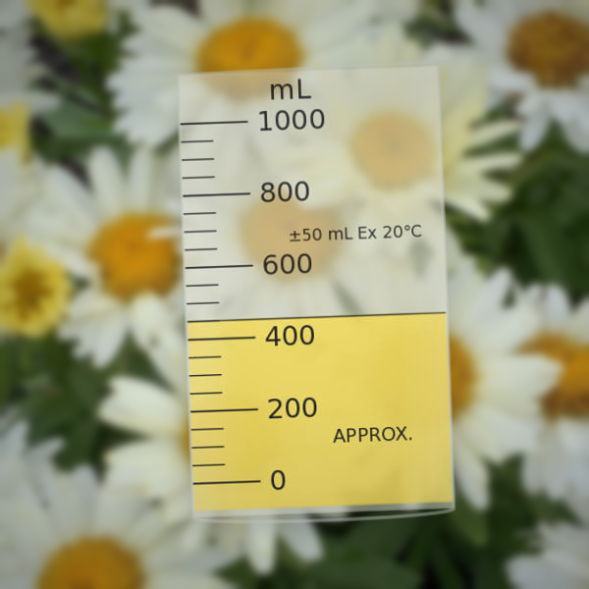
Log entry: 450 mL
